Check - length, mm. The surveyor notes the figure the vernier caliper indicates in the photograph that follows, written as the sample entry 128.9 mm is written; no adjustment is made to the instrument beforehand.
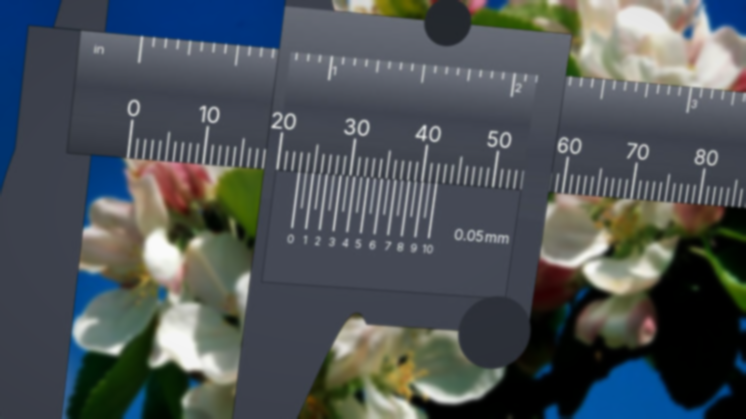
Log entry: 23.0 mm
